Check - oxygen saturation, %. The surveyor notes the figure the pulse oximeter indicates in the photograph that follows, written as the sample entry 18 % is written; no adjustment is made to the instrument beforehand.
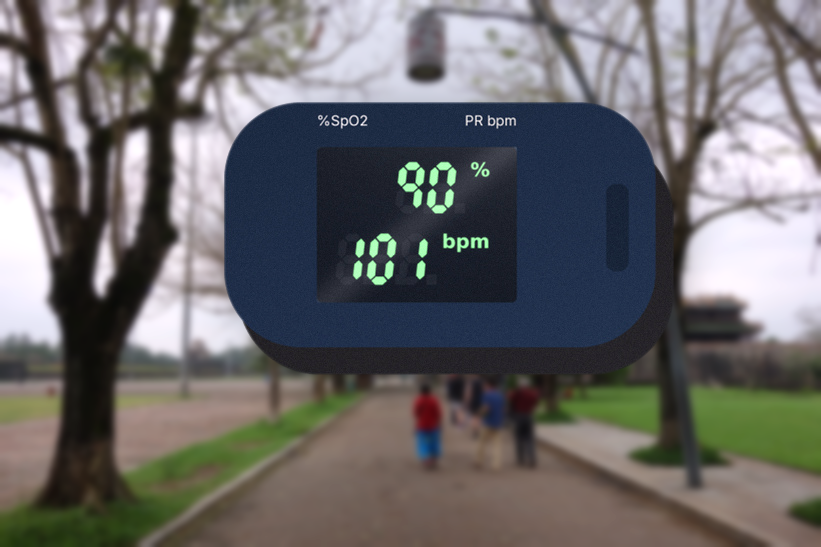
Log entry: 90 %
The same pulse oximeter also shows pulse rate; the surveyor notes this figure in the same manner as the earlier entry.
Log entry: 101 bpm
